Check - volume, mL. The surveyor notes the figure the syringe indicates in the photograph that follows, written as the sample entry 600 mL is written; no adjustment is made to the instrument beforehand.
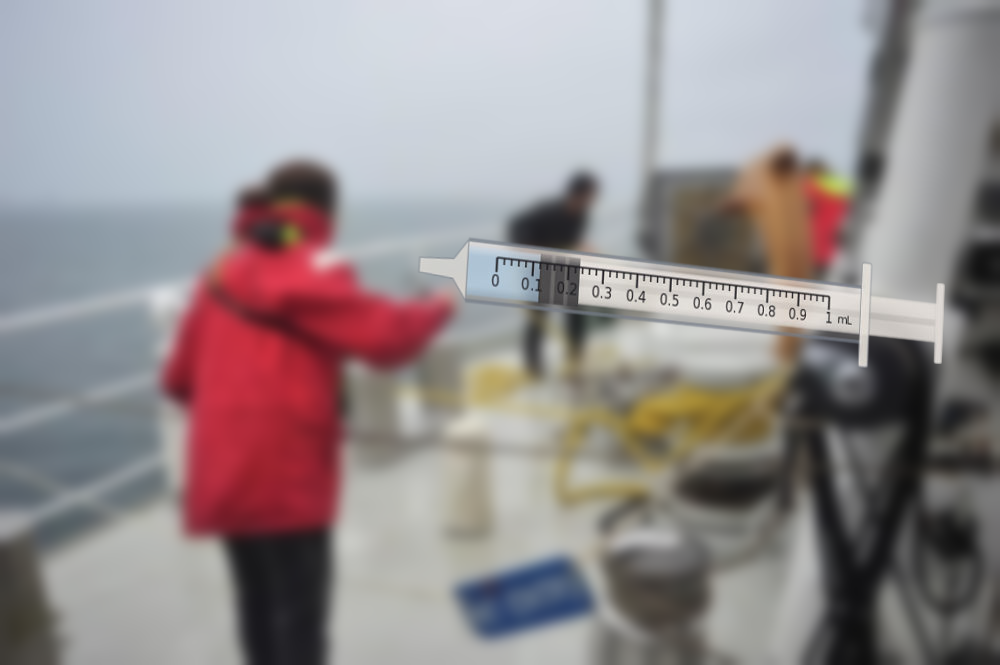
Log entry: 0.12 mL
